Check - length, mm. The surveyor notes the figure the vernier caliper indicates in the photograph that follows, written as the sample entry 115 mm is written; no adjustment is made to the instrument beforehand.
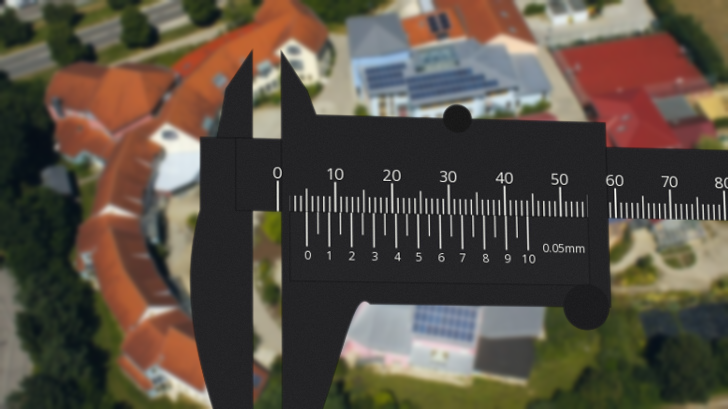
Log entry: 5.0 mm
